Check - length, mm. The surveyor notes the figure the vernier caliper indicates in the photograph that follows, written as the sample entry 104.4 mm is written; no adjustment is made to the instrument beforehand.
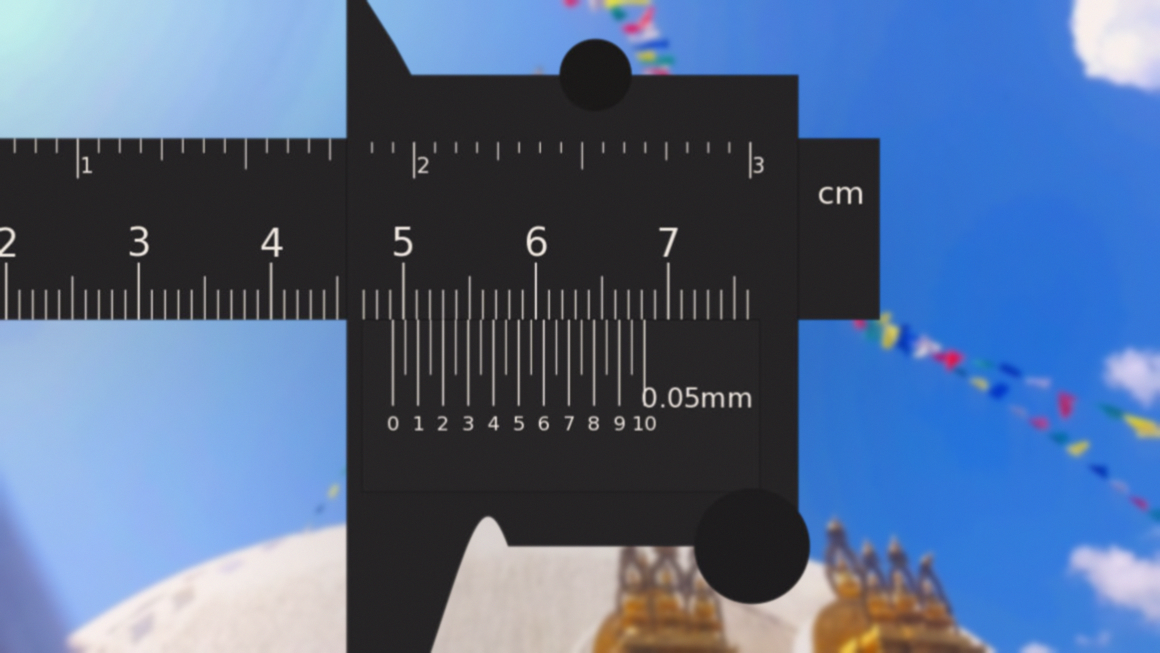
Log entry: 49.2 mm
